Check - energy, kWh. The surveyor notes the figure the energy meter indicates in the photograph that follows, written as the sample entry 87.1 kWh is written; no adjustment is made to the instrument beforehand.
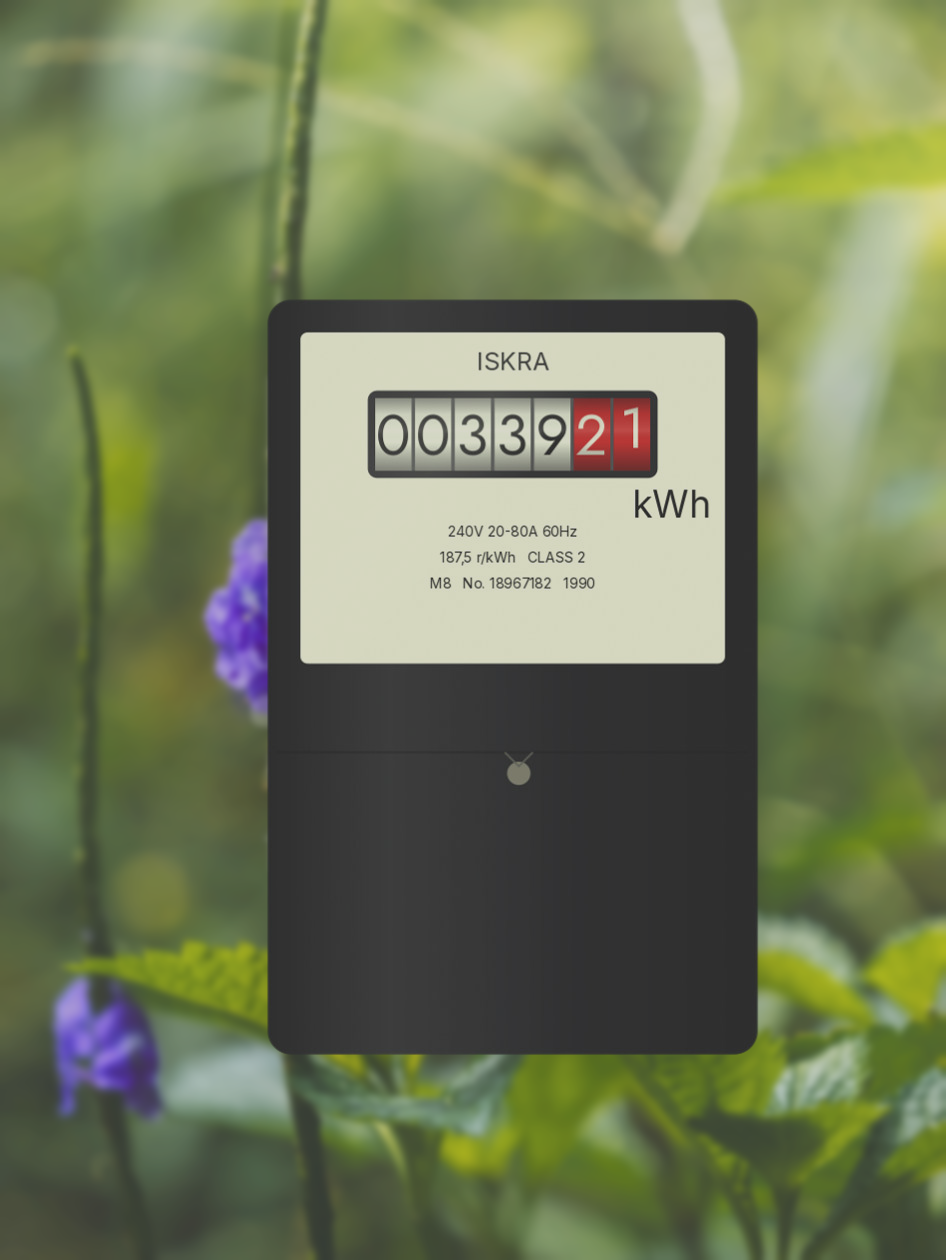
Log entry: 339.21 kWh
